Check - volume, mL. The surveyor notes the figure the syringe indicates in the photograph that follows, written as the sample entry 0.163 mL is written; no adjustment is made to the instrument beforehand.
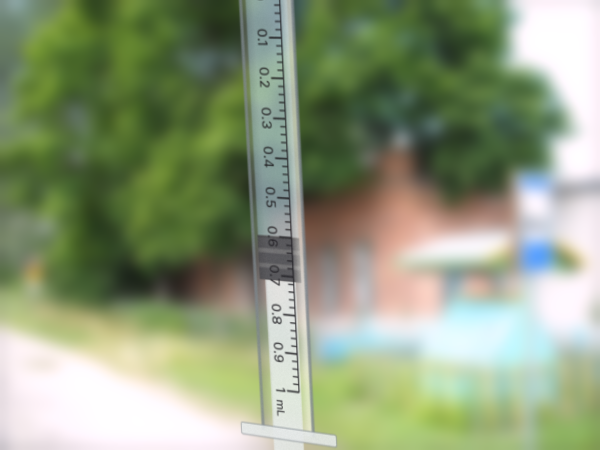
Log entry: 0.6 mL
